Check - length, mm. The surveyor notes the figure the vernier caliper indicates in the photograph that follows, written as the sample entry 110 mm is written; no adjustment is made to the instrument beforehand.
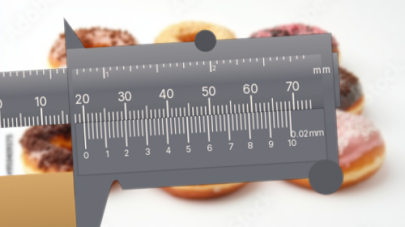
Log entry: 20.0 mm
